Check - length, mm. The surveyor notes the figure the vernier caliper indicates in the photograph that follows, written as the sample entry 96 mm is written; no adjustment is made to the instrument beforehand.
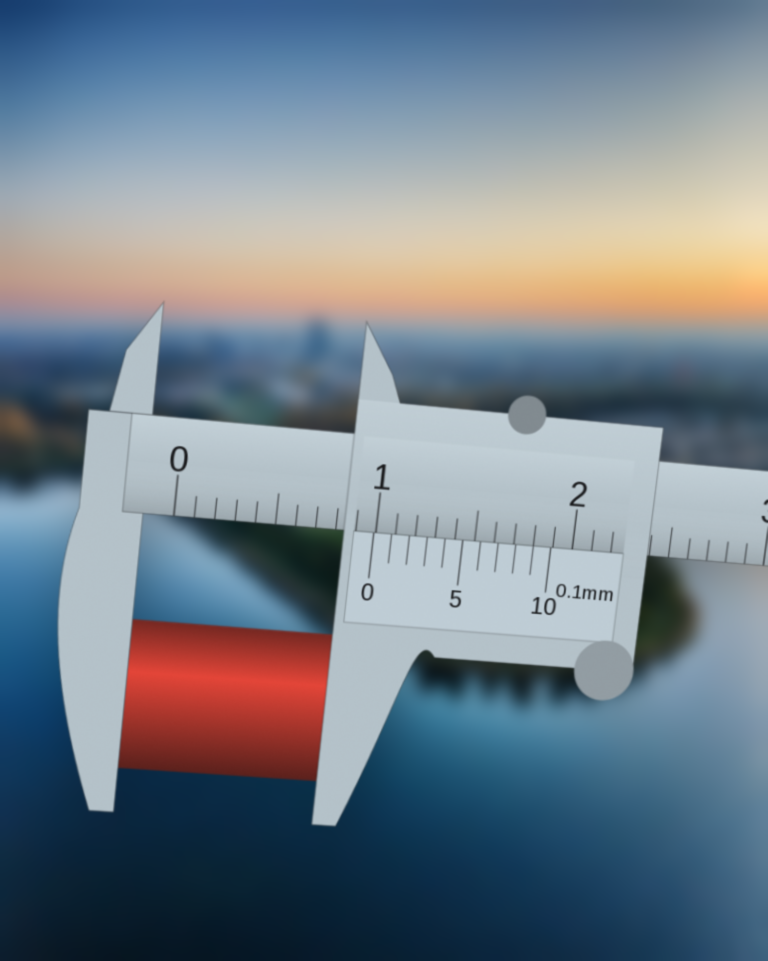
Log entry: 9.9 mm
